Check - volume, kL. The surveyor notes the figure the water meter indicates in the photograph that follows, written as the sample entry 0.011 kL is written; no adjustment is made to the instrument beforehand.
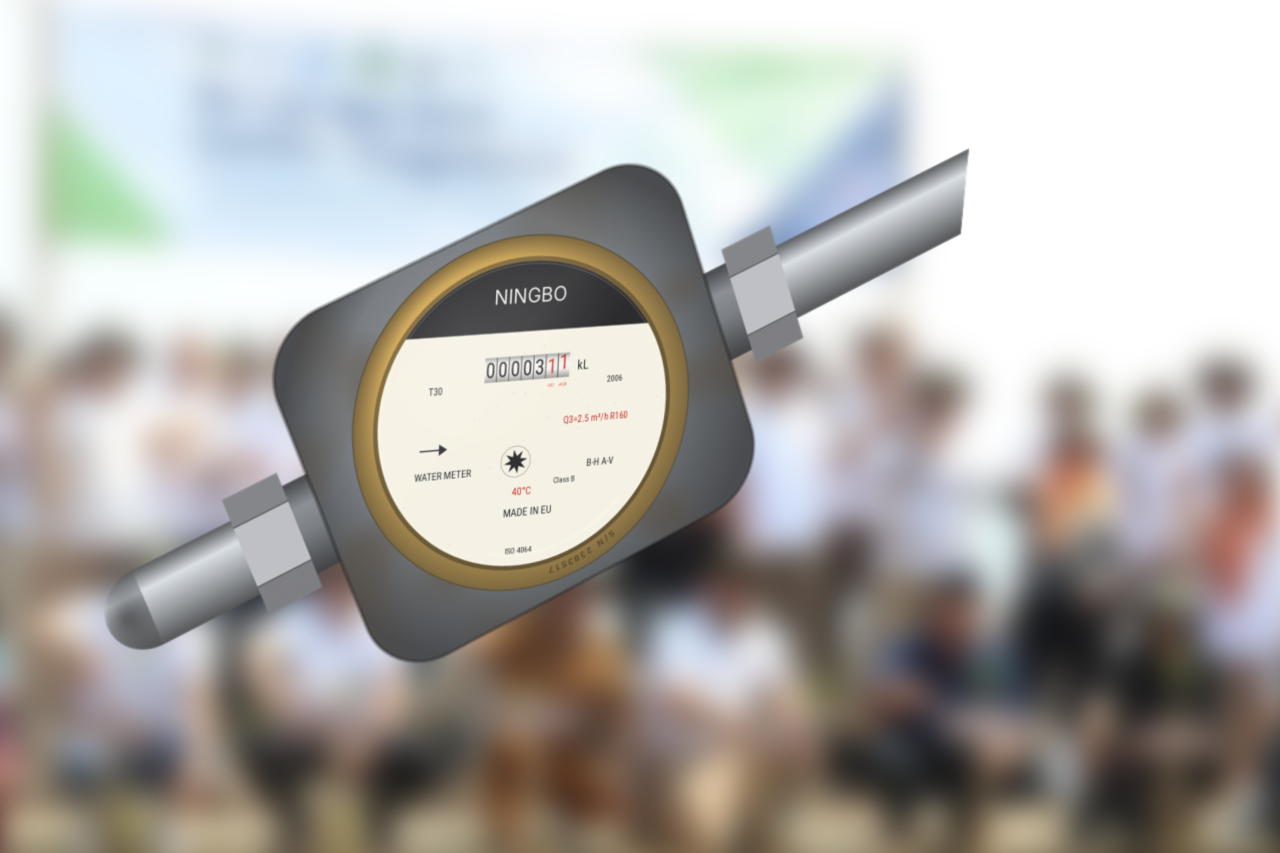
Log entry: 3.11 kL
